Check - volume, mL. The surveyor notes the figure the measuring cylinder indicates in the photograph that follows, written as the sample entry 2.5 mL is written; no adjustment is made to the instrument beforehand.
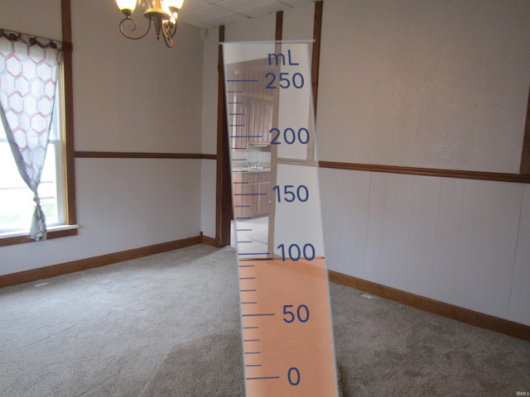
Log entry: 95 mL
